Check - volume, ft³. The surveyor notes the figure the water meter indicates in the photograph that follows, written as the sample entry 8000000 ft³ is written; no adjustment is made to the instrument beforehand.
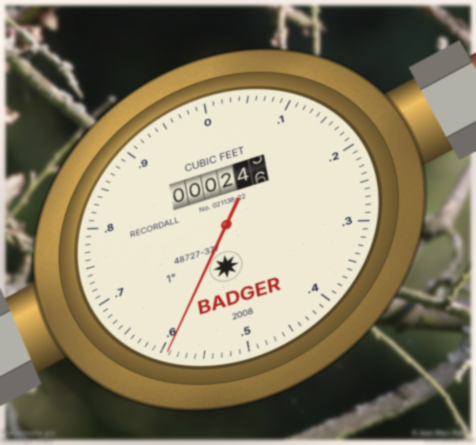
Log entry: 245.59 ft³
